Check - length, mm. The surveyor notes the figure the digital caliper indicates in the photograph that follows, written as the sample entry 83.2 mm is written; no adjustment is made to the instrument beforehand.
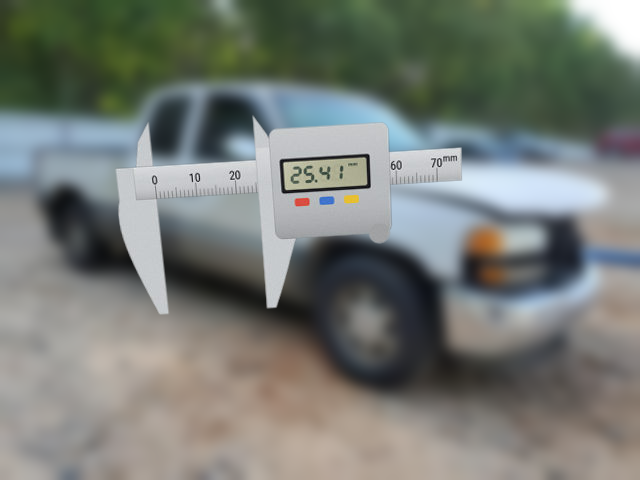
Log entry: 25.41 mm
